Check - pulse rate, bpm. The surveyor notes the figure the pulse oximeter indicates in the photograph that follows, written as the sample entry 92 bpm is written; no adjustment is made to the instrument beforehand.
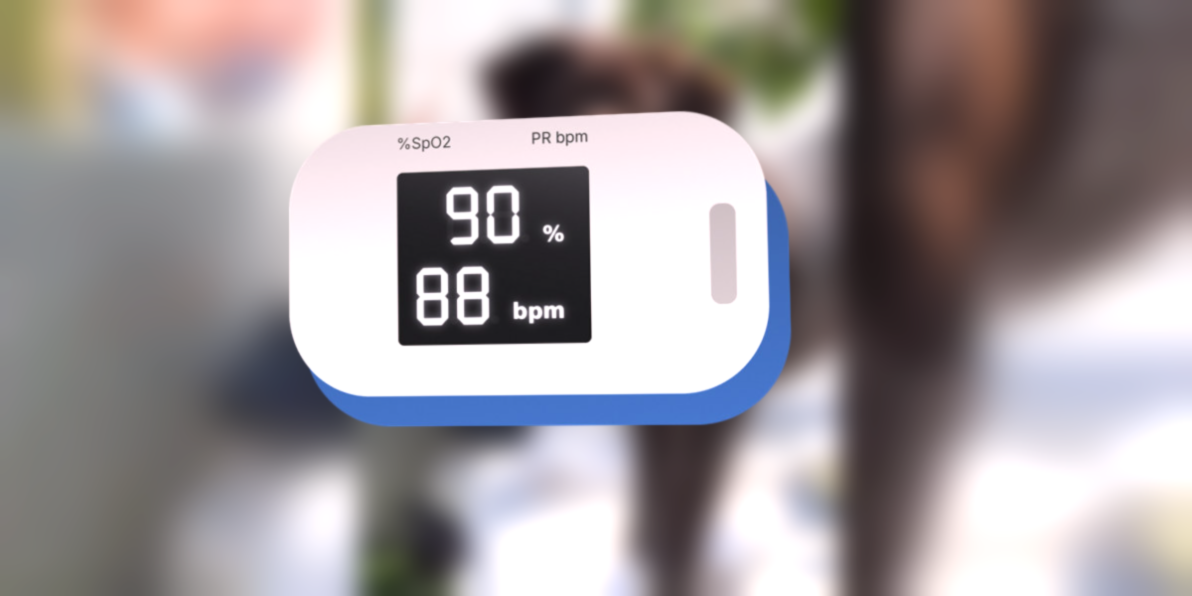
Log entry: 88 bpm
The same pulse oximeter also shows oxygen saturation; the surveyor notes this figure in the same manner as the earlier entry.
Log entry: 90 %
